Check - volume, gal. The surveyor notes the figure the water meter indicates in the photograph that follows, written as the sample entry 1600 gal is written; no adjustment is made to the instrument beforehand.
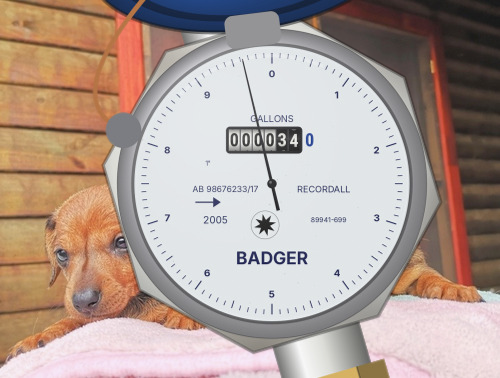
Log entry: 339.6 gal
